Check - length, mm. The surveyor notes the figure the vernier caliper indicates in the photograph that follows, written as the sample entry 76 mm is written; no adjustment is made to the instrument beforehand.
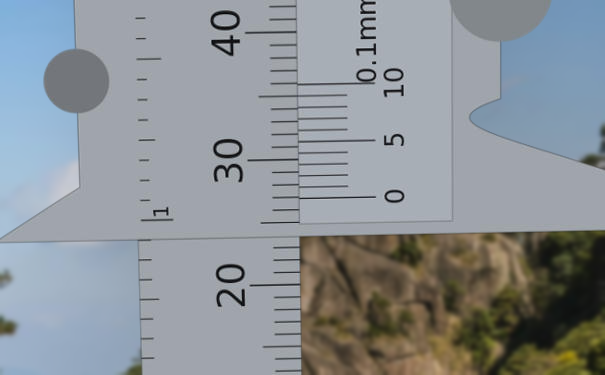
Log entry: 26.9 mm
